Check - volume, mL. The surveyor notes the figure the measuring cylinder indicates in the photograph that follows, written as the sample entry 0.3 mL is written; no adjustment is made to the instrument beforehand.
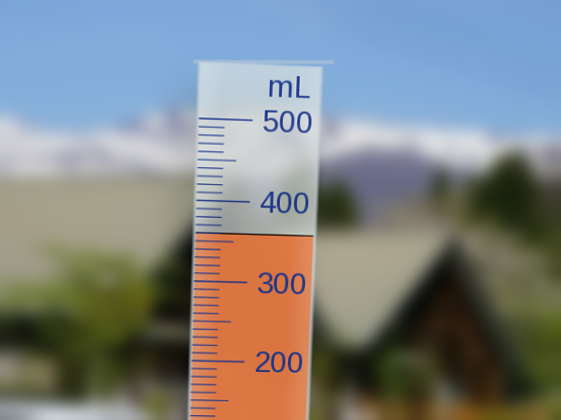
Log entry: 360 mL
